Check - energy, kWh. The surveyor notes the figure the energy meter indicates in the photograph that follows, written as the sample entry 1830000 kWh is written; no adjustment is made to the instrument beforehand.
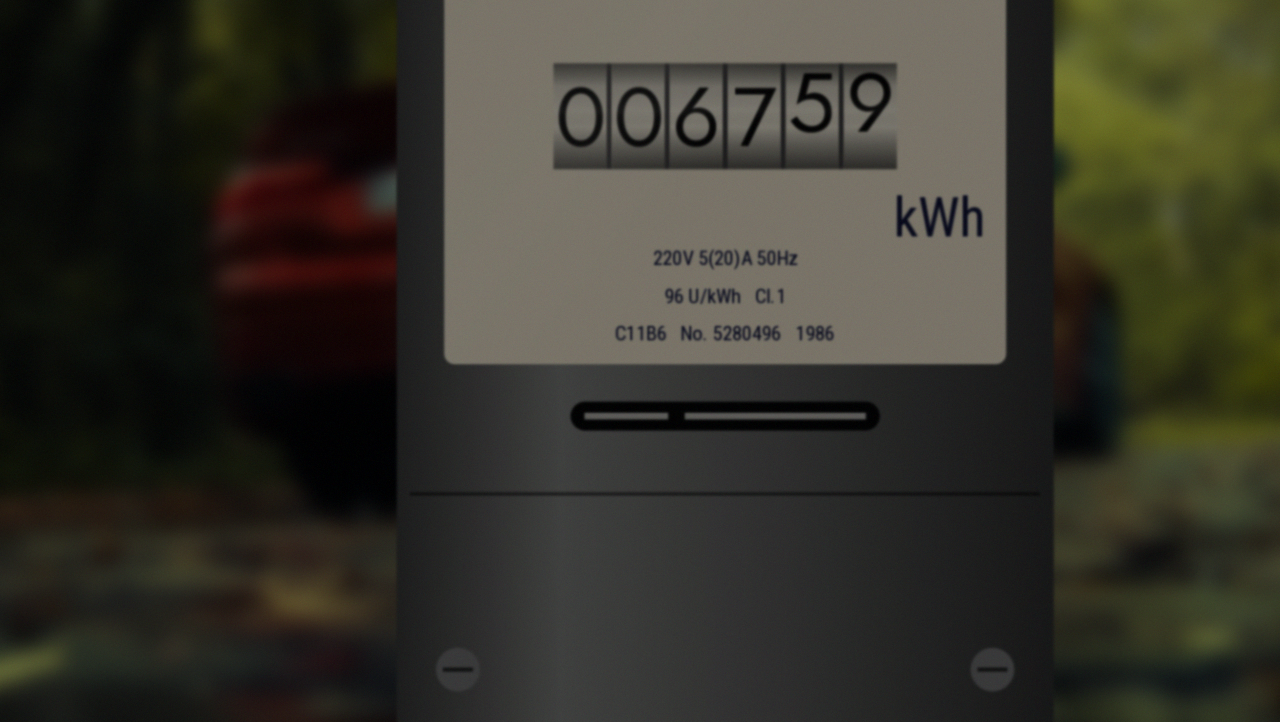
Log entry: 6759 kWh
